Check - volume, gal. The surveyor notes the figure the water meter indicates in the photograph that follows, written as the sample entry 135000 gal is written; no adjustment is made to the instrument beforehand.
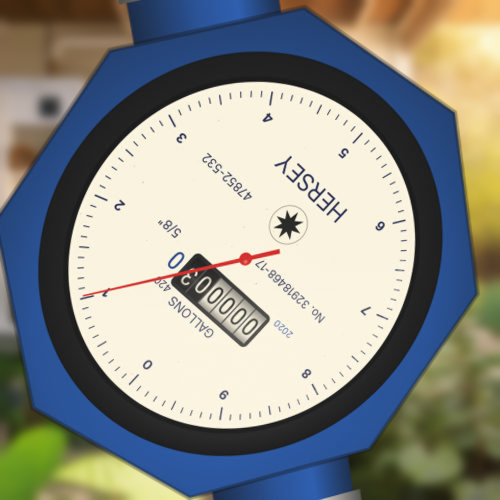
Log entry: 31.0 gal
